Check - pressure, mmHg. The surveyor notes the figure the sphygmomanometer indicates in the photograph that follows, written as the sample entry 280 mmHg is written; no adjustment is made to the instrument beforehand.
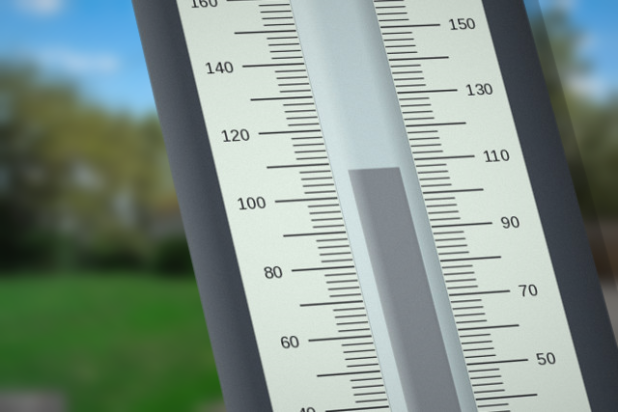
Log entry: 108 mmHg
